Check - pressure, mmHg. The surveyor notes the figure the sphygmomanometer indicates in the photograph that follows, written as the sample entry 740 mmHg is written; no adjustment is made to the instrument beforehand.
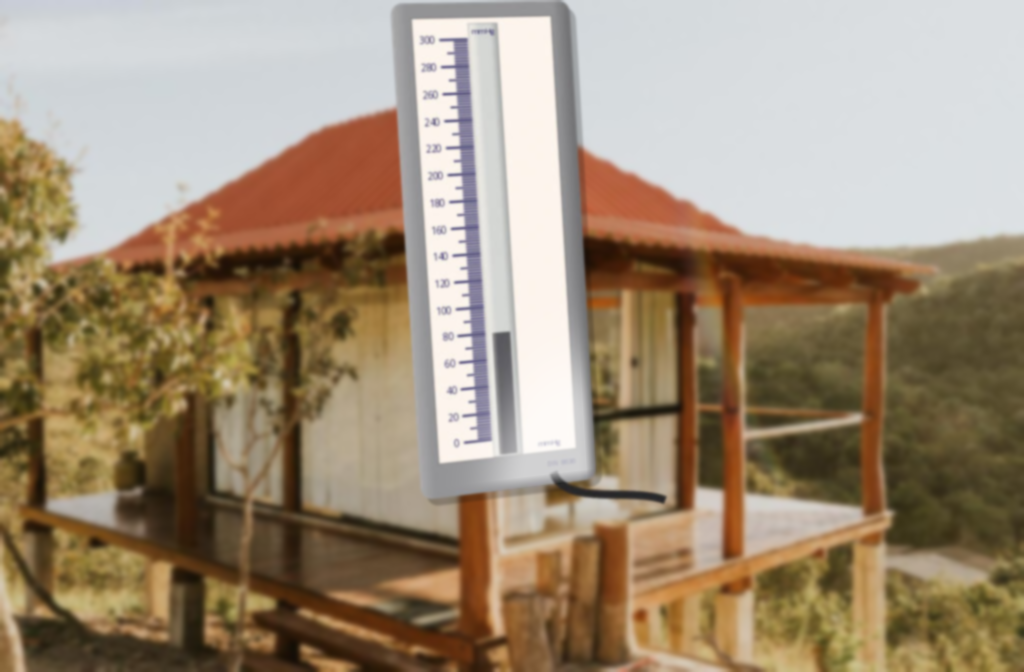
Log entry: 80 mmHg
